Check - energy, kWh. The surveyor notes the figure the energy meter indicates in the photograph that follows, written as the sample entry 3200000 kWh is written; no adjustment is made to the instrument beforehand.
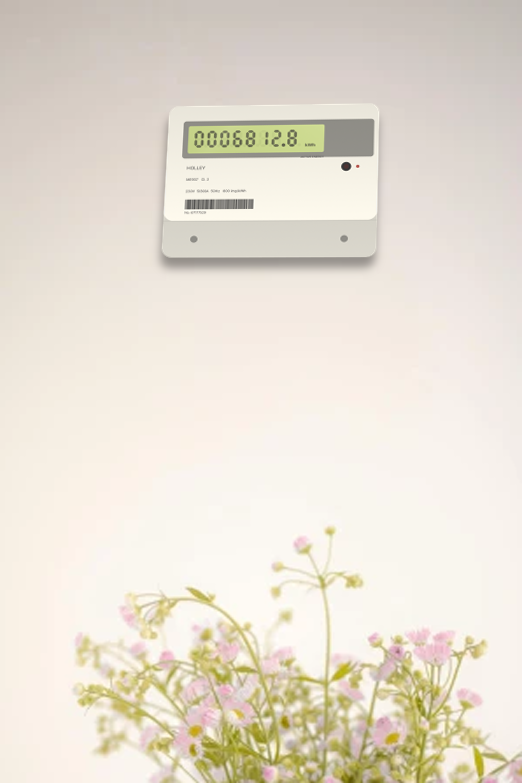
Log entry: 6812.8 kWh
